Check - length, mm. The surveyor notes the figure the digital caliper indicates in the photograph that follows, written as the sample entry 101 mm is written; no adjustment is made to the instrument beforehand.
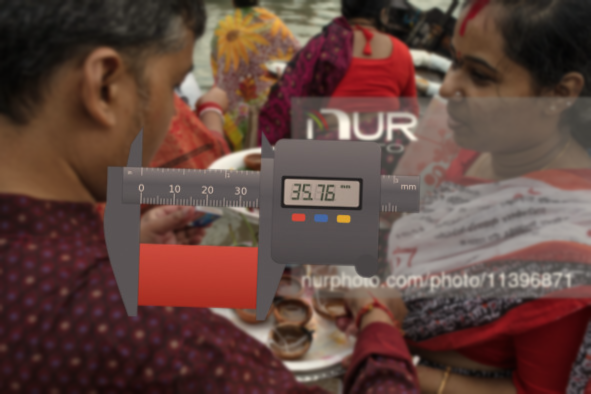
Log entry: 35.76 mm
